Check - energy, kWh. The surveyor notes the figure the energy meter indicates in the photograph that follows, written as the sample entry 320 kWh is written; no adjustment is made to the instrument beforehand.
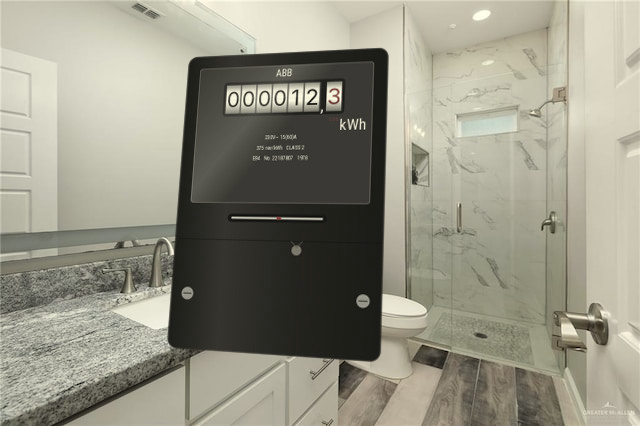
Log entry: 12.3 kWh
